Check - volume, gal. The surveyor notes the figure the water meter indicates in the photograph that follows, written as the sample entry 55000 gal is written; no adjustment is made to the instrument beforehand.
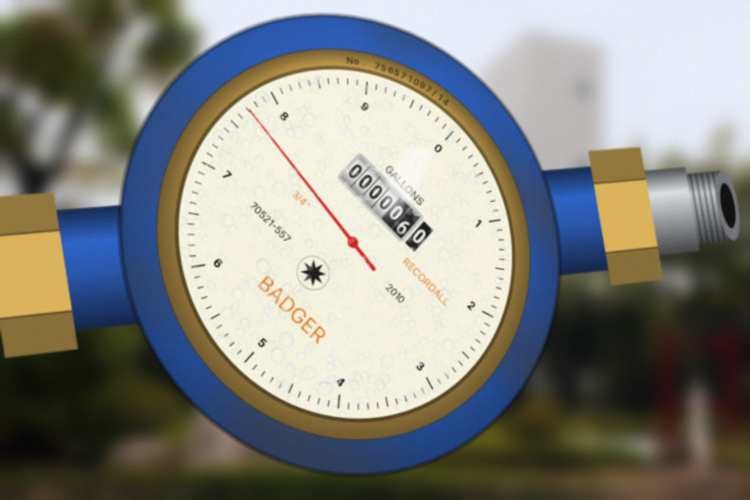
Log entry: 57.7 gal
